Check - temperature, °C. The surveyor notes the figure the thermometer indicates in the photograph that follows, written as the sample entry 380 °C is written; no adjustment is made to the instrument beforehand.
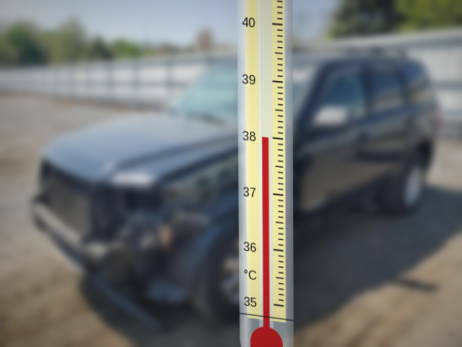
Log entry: 38 °C
